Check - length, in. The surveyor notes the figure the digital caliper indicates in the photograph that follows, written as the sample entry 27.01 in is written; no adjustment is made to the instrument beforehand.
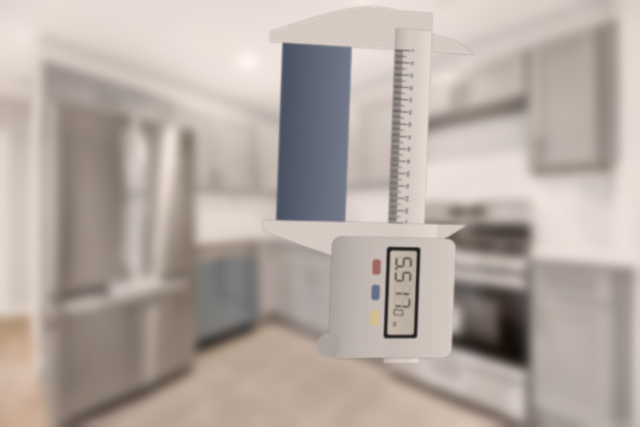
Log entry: 5.5170 in
